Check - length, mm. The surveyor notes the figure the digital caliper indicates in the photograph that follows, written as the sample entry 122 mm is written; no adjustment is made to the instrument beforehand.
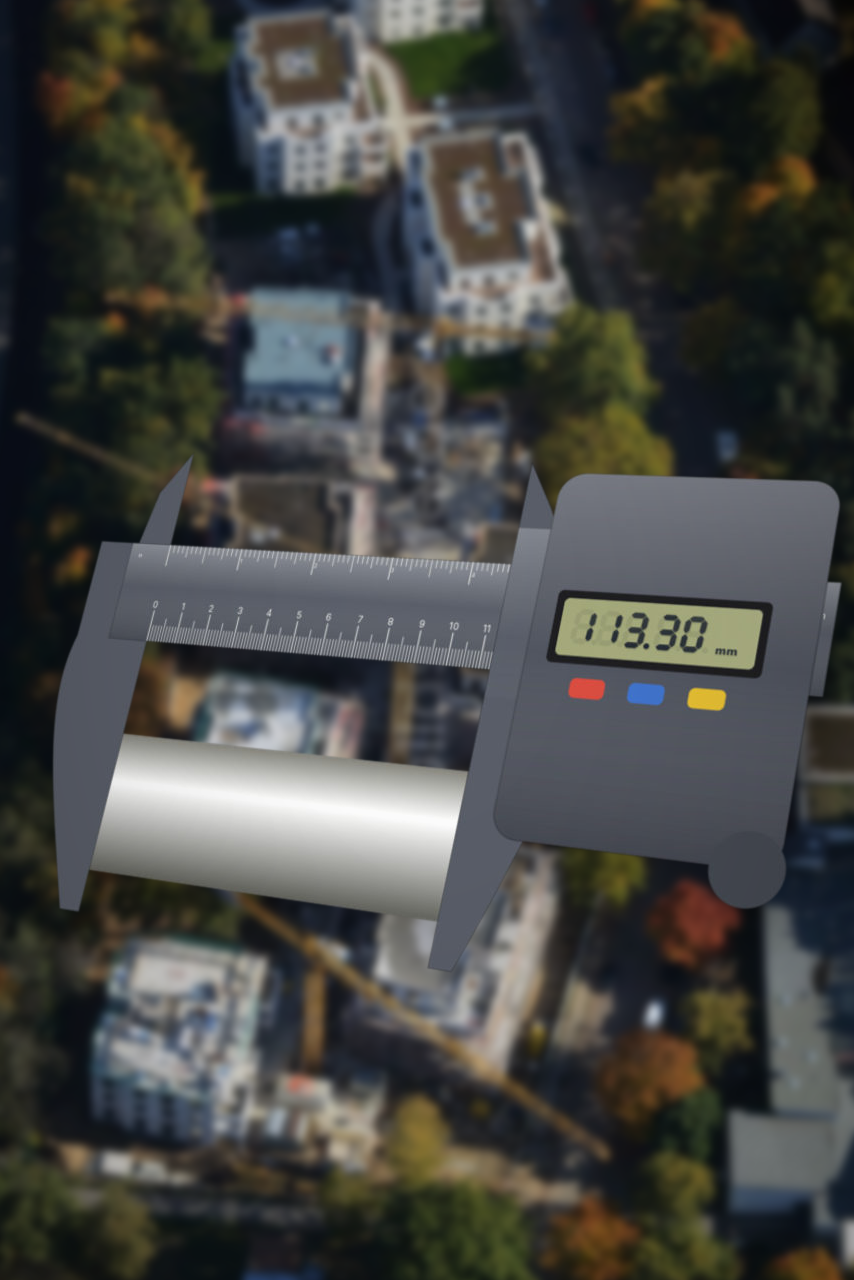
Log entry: 113.30 mm
